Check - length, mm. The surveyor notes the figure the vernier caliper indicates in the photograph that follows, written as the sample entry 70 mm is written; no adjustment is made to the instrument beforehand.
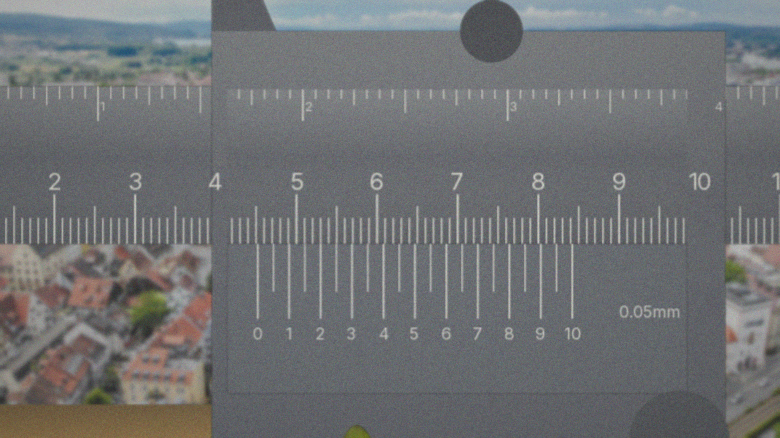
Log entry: 45.2 mm
